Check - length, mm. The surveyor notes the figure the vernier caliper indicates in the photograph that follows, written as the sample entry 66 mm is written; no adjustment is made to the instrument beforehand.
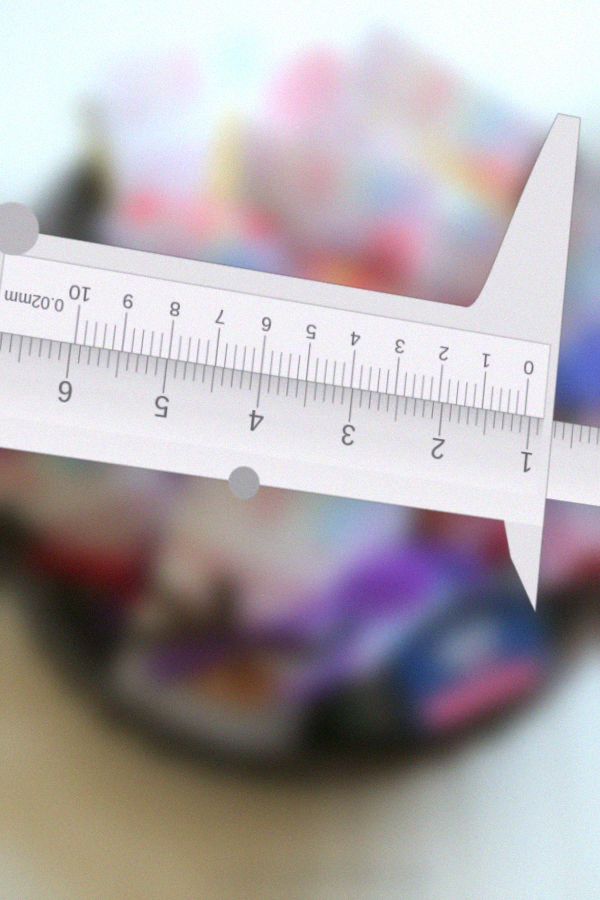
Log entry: 10.6 mm
